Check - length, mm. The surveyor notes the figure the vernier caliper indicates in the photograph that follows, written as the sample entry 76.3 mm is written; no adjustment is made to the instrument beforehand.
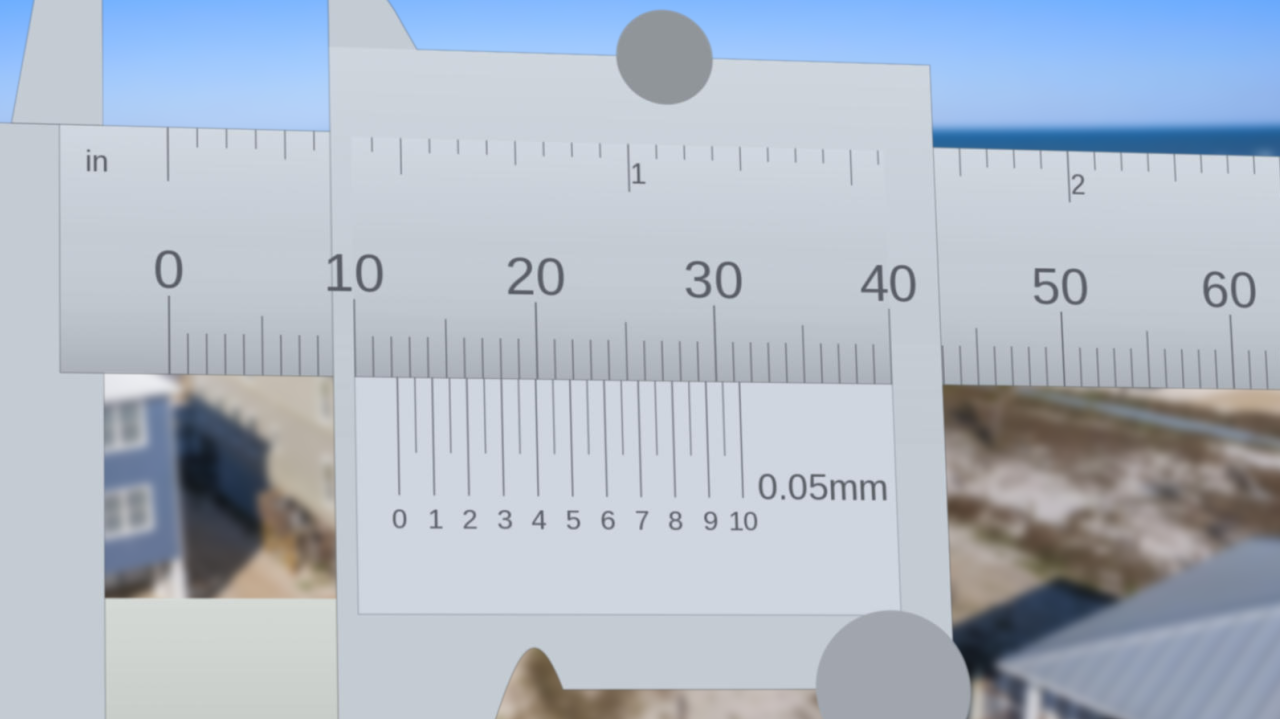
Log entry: 12.3 mm
